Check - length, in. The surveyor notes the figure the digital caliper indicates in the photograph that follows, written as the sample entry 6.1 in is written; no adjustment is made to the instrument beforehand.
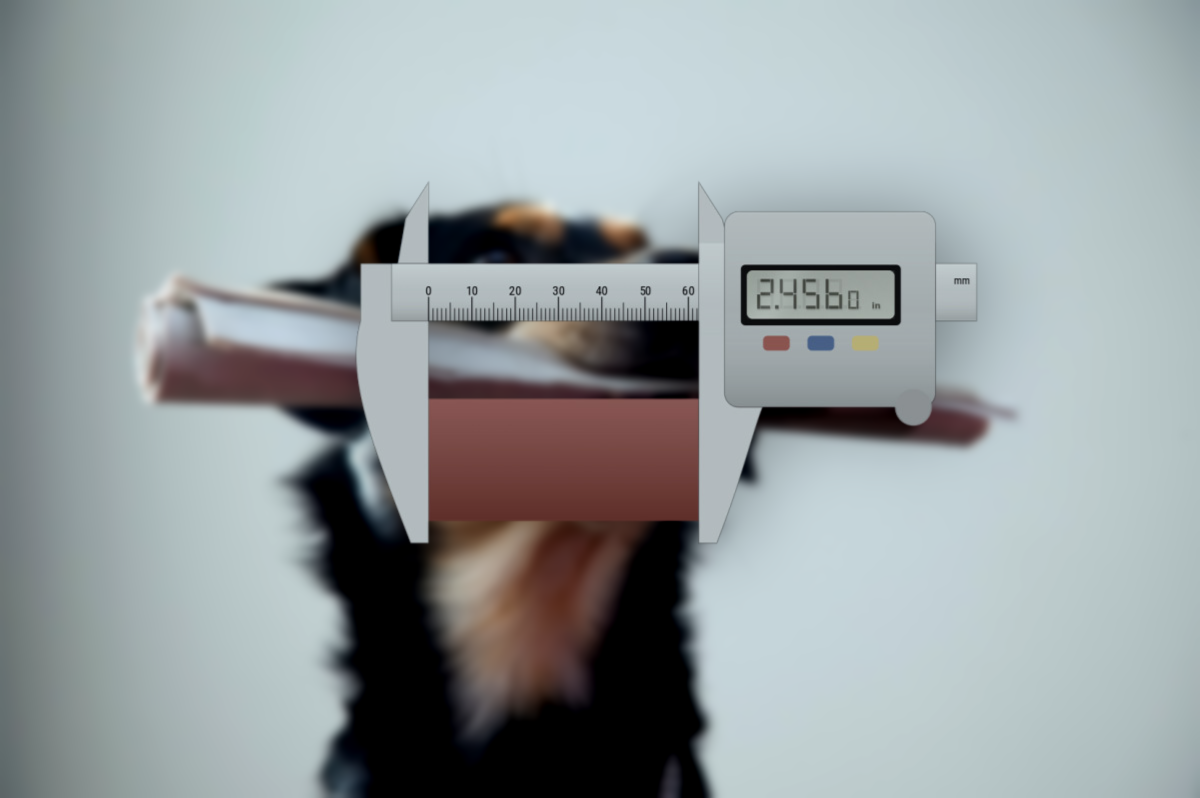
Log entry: 2.4560 in
